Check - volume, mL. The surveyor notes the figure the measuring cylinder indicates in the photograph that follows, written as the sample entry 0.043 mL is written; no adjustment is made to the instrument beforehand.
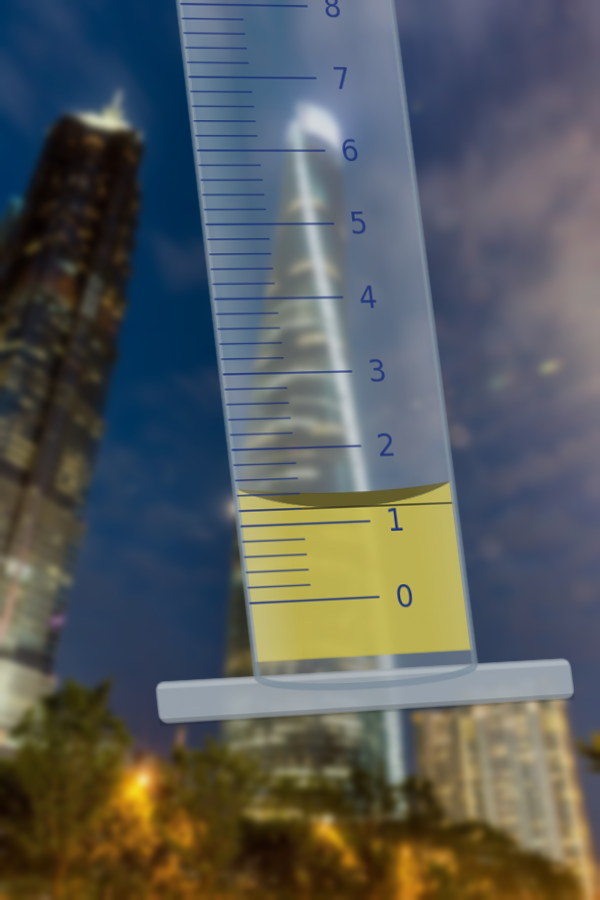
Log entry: 1.2 mL
